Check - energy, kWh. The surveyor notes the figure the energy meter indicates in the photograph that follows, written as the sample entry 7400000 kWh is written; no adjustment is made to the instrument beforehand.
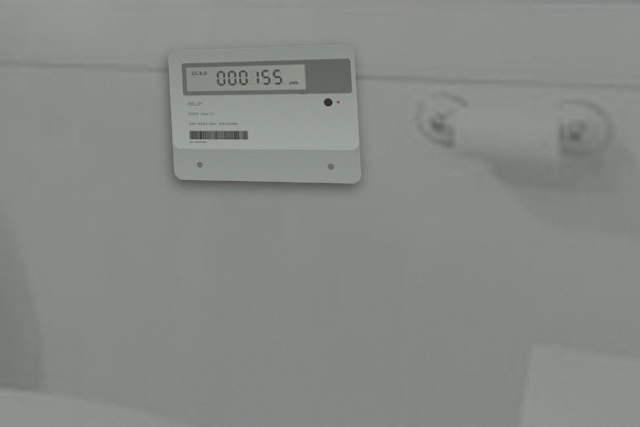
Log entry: 155 kWh
